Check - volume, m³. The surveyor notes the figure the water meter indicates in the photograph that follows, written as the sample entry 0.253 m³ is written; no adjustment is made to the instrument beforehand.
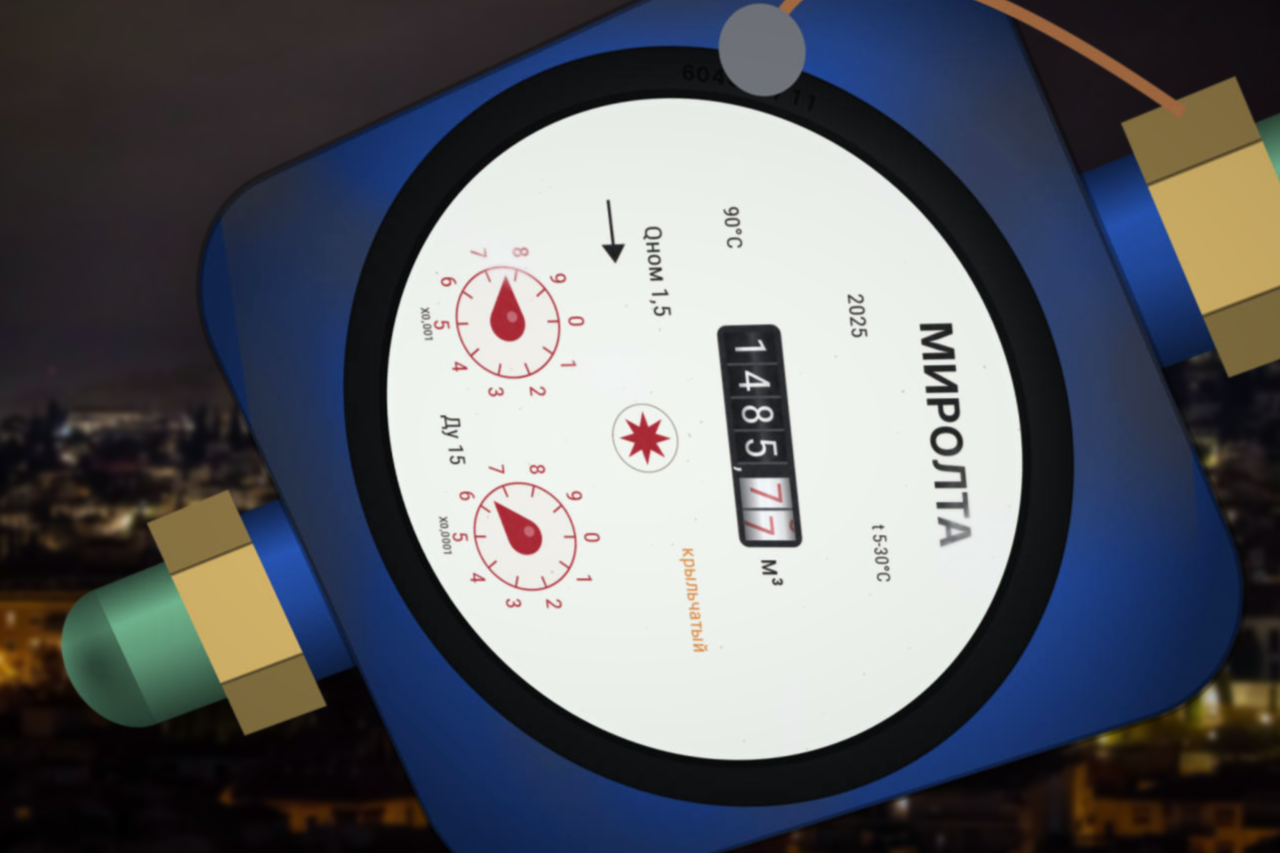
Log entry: 1485.7676 m³
